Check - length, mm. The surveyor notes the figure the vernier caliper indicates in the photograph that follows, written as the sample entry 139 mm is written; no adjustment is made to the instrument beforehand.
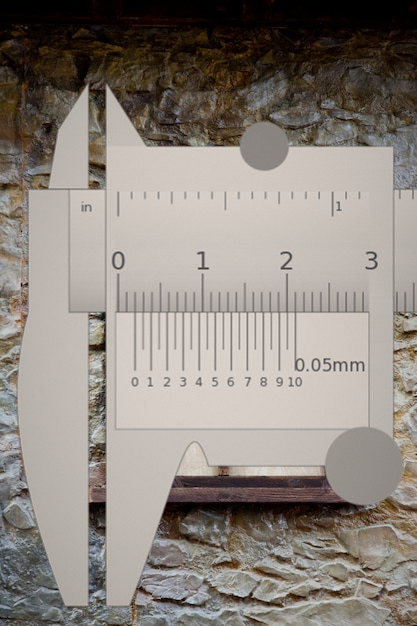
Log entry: 2.0 mm
